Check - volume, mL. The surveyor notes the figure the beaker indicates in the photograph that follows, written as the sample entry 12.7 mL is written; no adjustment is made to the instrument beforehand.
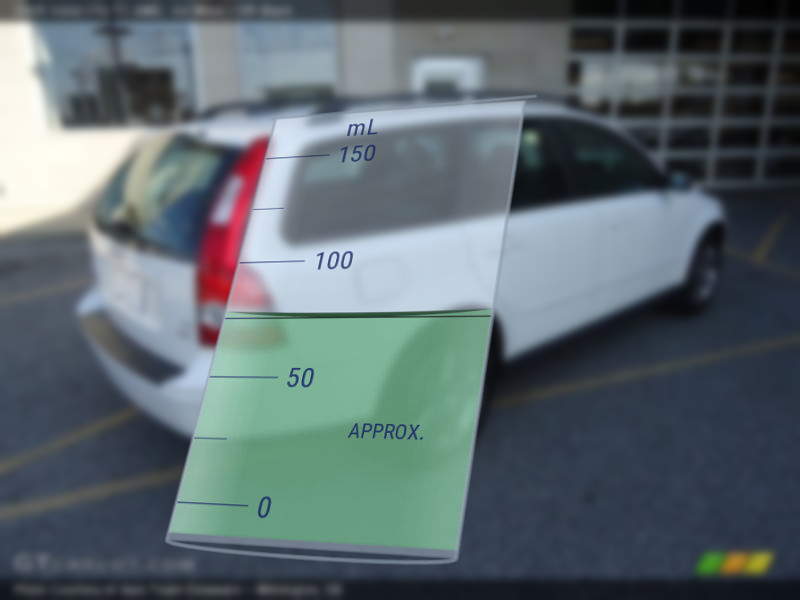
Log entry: 75 mL
